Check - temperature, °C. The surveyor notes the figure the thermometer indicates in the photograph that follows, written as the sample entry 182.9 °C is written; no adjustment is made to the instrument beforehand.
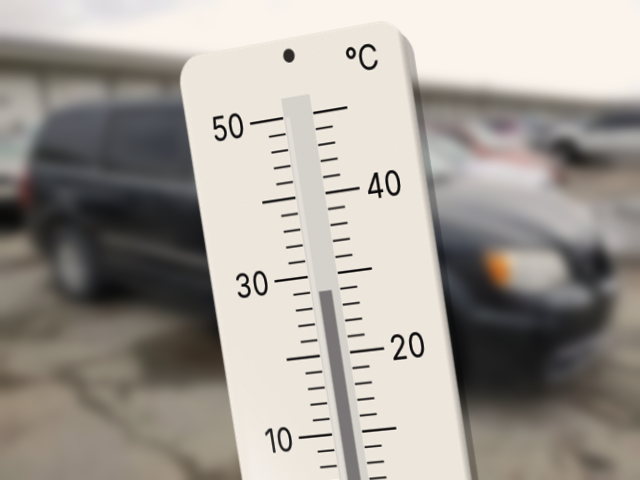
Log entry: 28 °C
